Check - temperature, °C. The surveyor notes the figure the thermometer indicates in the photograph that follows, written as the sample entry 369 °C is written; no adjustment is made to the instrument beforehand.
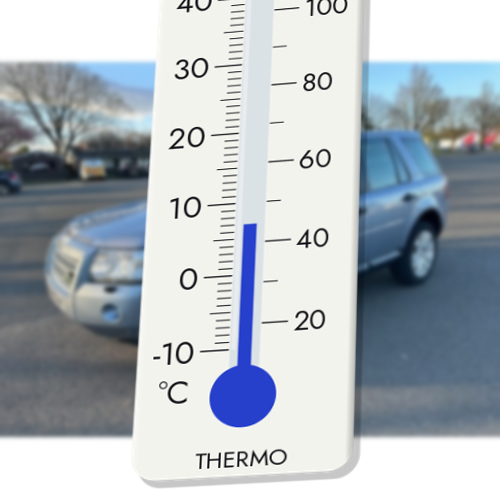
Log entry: 7 °C
